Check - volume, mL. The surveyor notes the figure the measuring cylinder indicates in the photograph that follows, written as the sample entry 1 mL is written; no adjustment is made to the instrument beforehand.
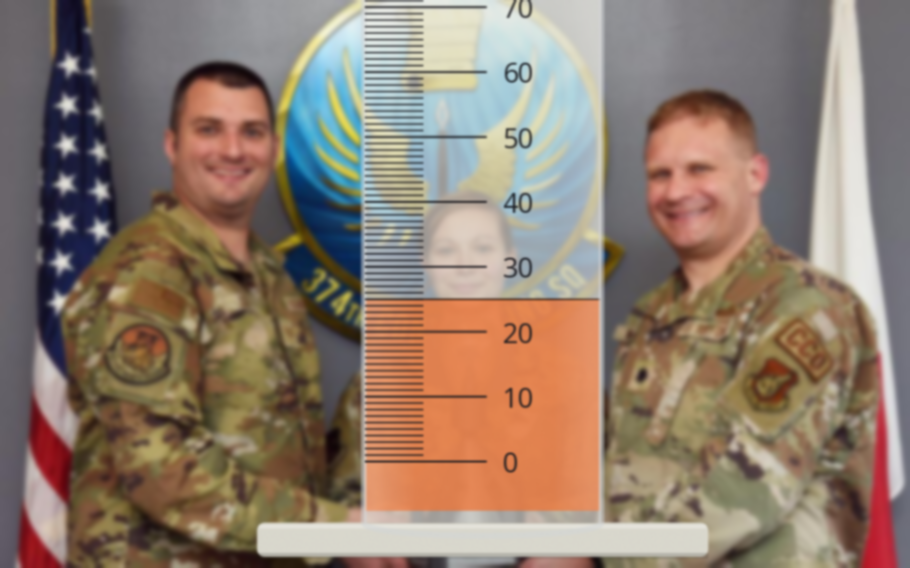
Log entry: 25 mL
